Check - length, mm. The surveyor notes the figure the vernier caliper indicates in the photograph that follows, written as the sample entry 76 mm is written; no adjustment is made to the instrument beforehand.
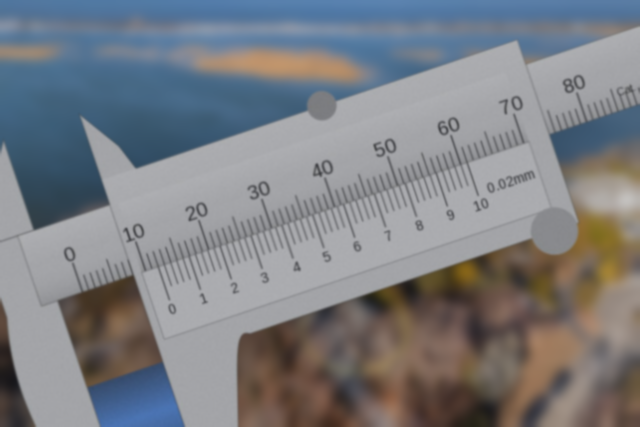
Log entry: 12.0 mm
